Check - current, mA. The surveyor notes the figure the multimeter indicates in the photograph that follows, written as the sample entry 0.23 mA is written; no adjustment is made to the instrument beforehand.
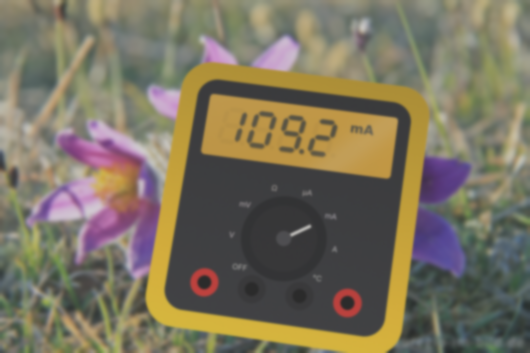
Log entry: 109.2 mA
